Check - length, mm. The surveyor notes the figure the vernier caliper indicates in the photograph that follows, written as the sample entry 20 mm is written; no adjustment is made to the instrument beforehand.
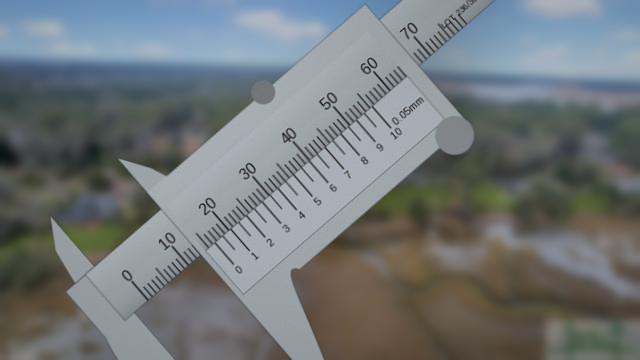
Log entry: 16.5 mm
